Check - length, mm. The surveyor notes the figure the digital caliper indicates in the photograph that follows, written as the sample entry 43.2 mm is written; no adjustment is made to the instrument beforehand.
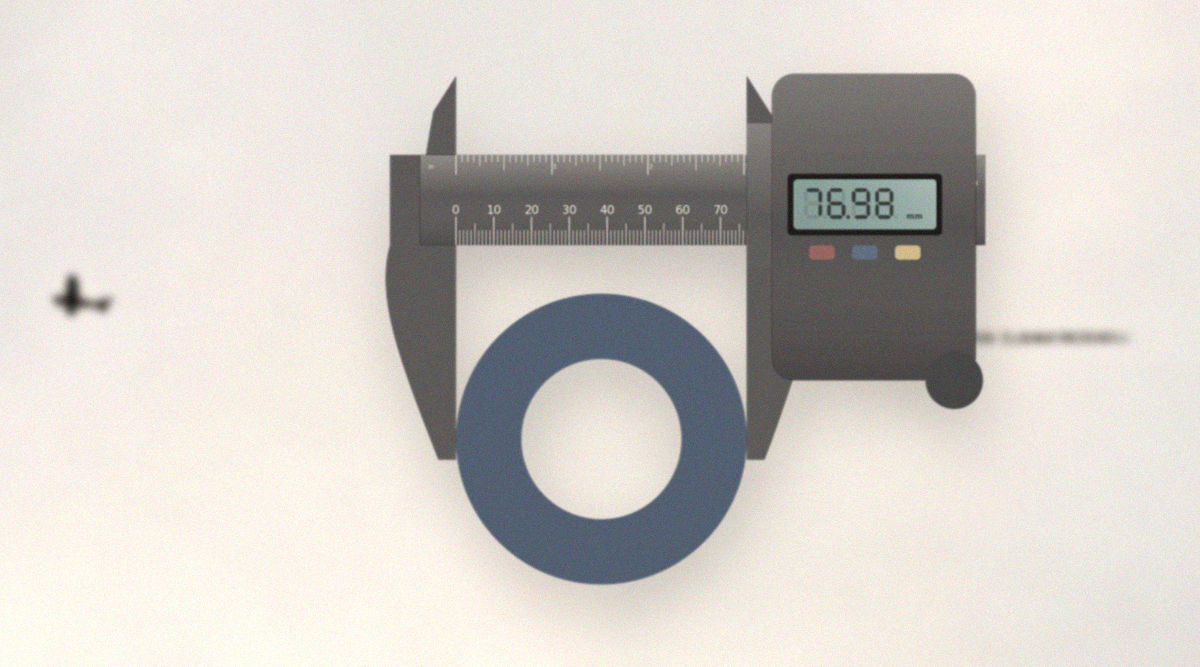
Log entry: 76.98 mm
